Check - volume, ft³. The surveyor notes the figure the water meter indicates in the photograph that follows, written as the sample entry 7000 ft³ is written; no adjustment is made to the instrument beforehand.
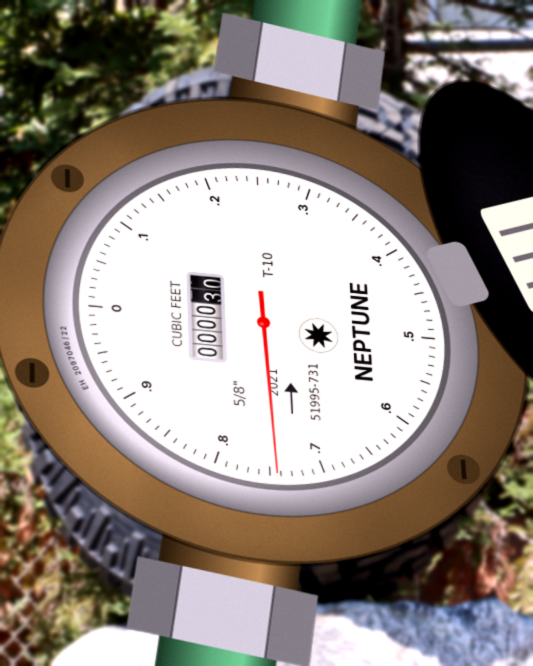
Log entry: 29.74 ft³
